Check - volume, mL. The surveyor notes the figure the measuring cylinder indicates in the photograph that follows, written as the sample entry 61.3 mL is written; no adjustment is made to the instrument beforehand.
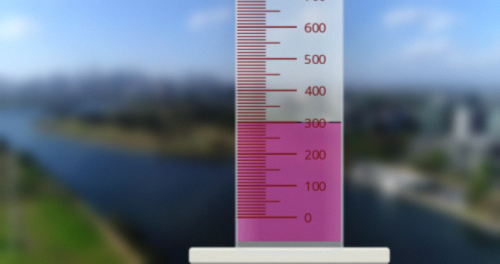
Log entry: 300 mL
